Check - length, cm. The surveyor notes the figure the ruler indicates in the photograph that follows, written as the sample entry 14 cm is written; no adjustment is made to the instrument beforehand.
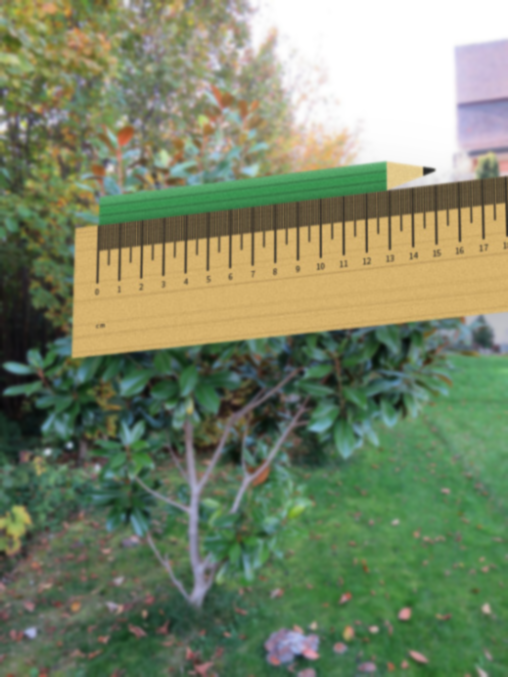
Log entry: 15 cm
